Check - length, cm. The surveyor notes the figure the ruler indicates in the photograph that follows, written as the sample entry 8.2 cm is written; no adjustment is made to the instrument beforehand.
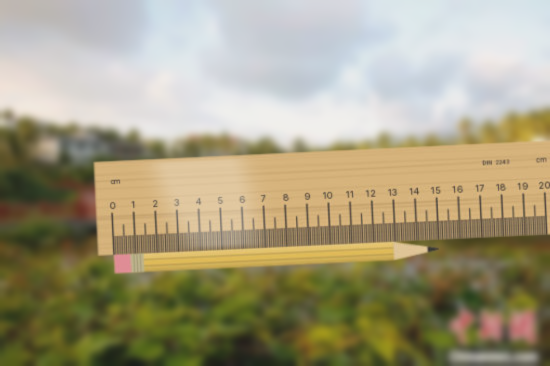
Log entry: 15 cm
